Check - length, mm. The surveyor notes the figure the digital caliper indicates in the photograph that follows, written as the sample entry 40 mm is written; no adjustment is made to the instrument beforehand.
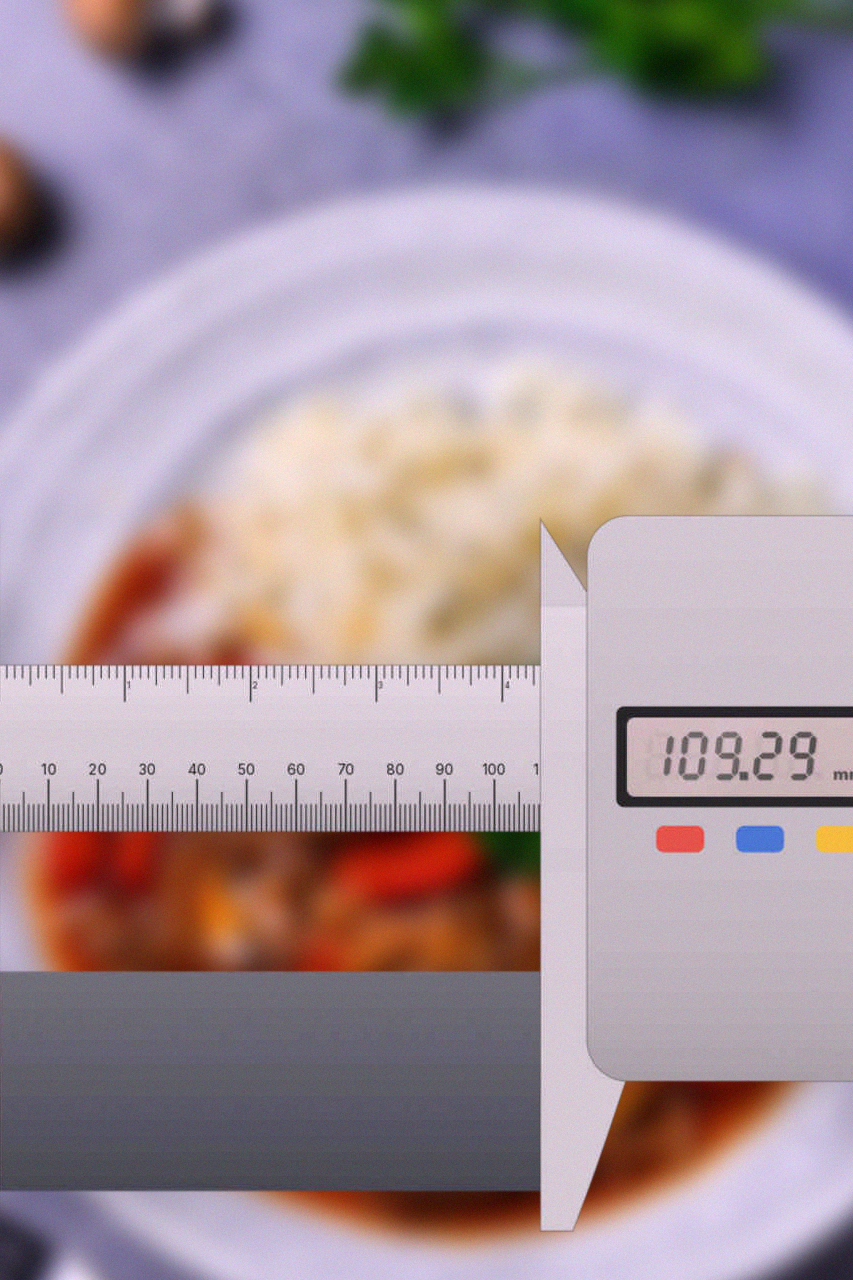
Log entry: 109.29 mm
